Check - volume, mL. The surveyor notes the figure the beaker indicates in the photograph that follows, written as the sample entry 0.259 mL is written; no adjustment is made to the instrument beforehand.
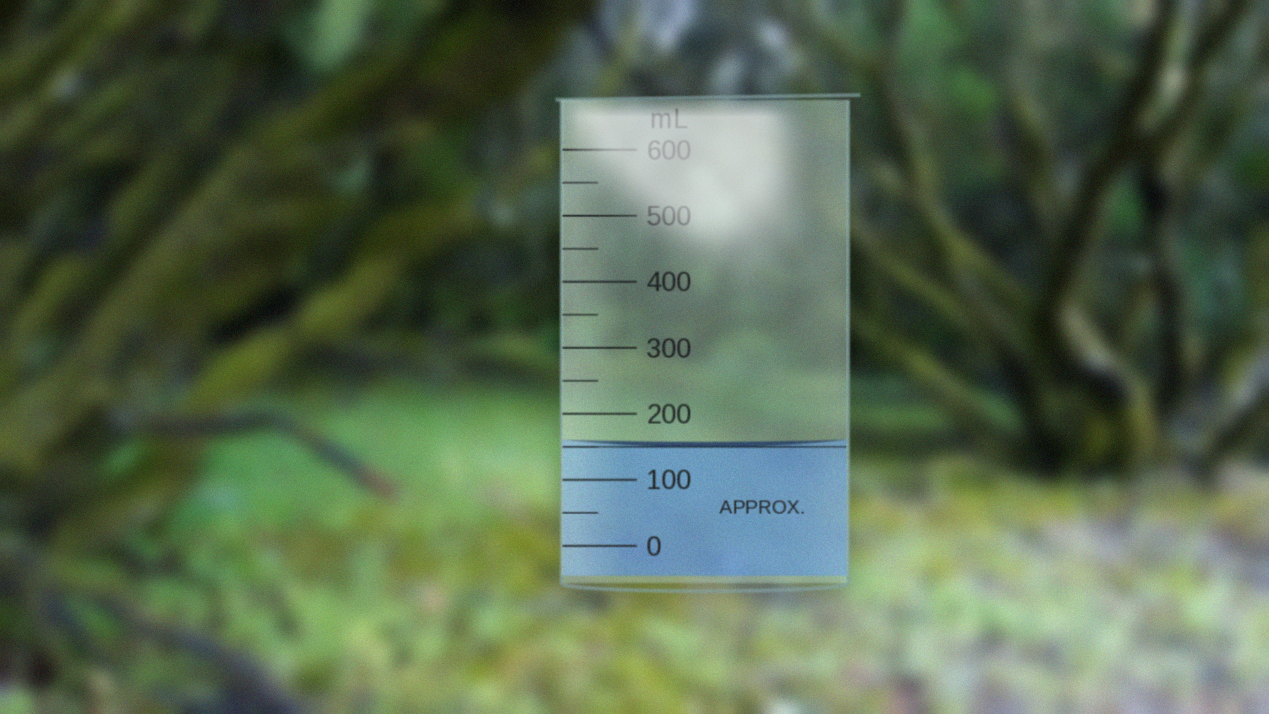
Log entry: 150 mL
